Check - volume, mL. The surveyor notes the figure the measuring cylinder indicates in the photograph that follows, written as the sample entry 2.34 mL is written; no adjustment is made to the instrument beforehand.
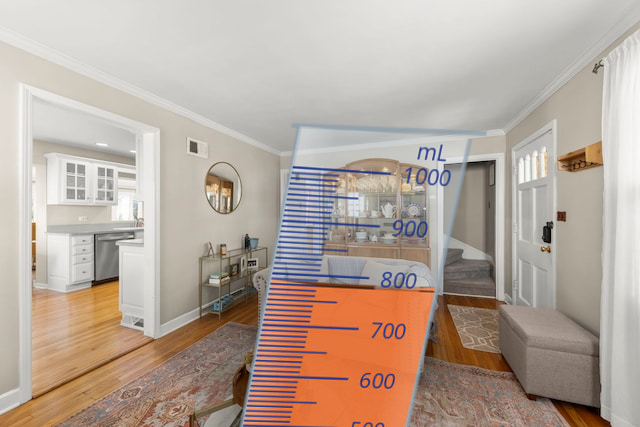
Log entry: 780 mL
